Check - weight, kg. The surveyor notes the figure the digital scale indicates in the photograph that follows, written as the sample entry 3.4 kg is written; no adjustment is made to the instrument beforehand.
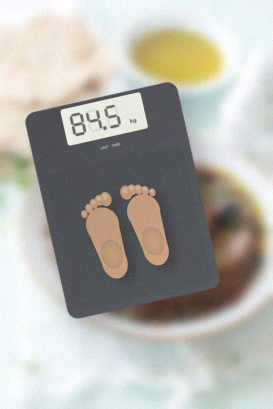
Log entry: 84.5 kg
